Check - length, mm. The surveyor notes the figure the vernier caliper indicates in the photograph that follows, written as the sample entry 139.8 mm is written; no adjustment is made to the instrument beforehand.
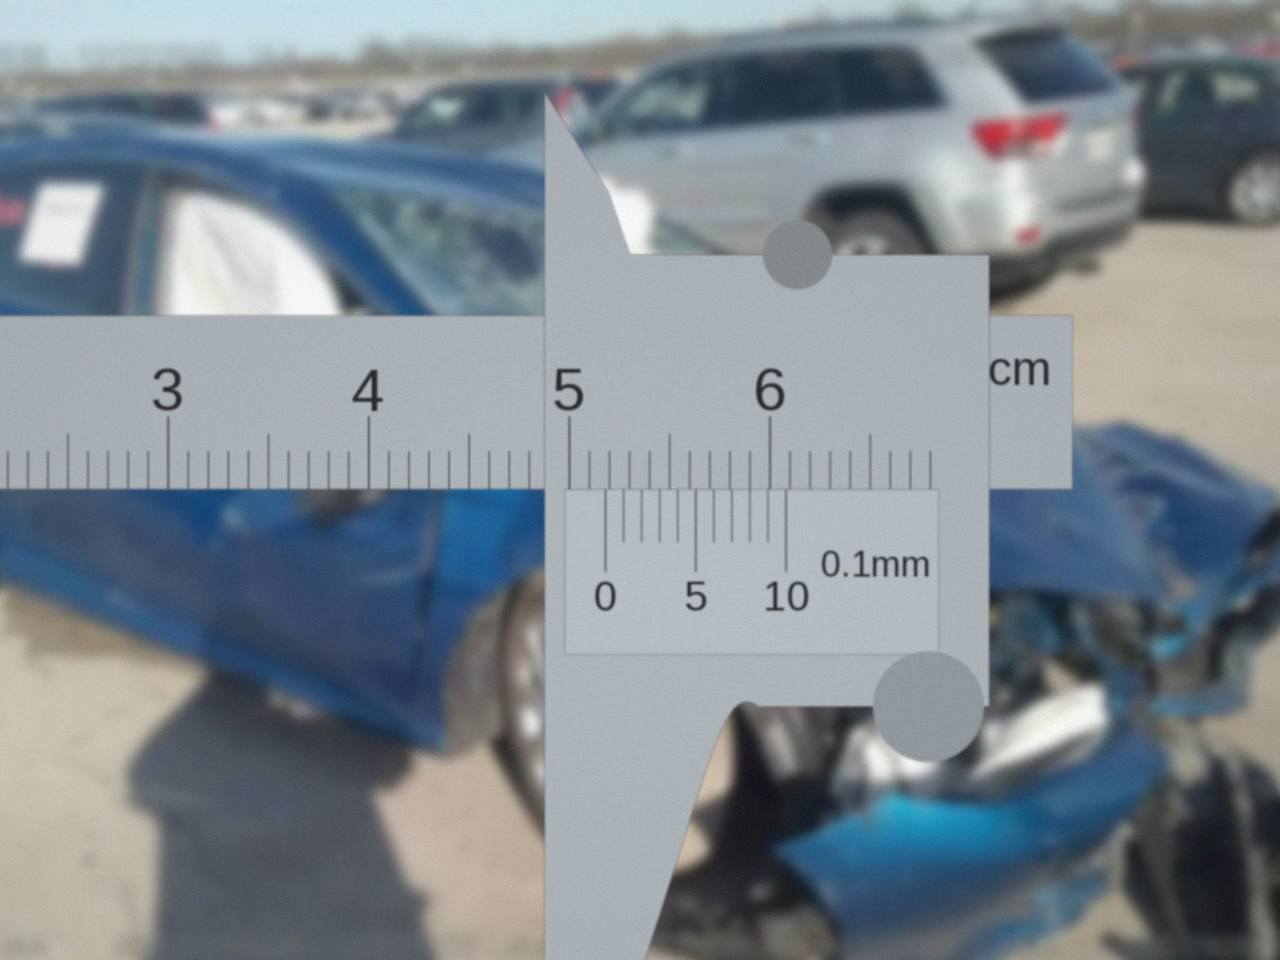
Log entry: 51.8 mm
